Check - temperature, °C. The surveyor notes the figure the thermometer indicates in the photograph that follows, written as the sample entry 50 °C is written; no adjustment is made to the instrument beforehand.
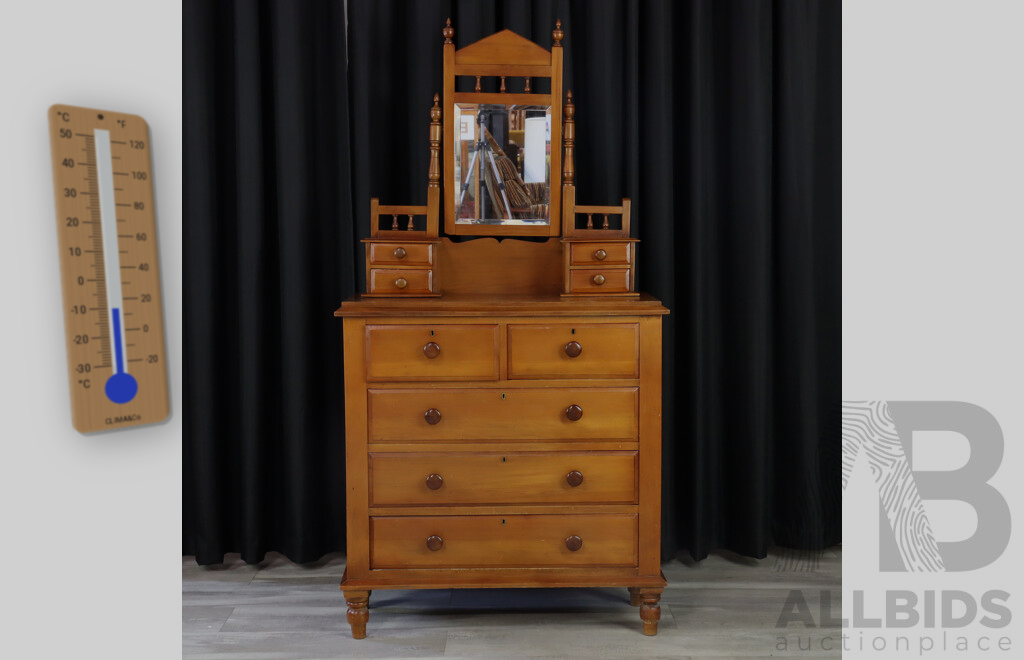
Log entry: -10 °C
